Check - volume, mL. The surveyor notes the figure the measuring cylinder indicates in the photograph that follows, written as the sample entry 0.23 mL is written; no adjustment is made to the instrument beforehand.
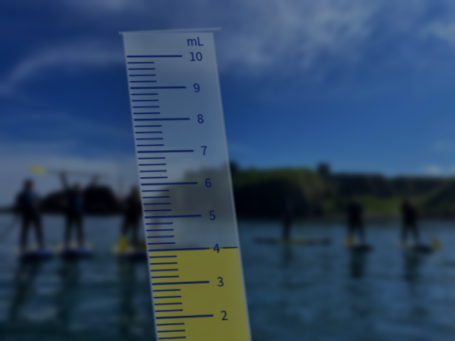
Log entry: 4 mL
